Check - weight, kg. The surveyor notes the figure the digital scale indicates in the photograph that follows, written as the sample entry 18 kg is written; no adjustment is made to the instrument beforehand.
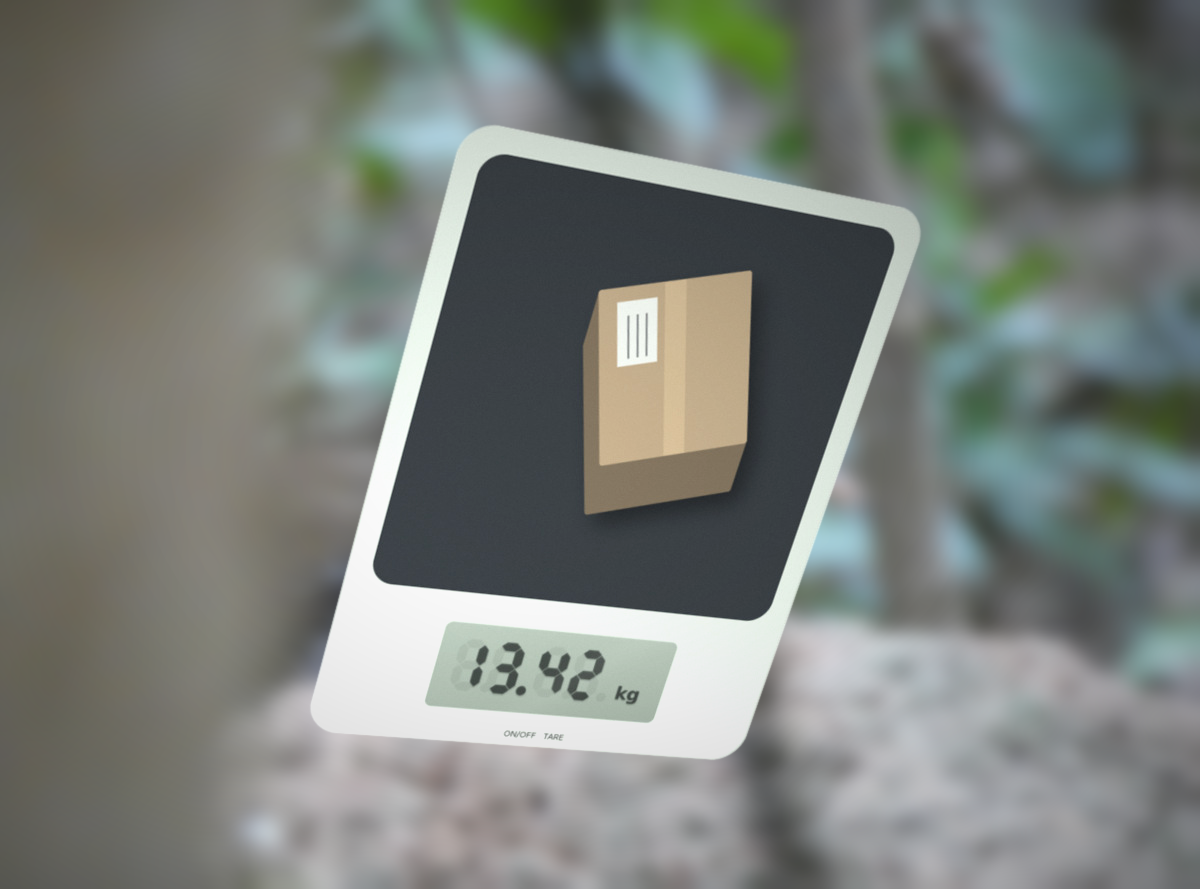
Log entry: 13.42 kg
